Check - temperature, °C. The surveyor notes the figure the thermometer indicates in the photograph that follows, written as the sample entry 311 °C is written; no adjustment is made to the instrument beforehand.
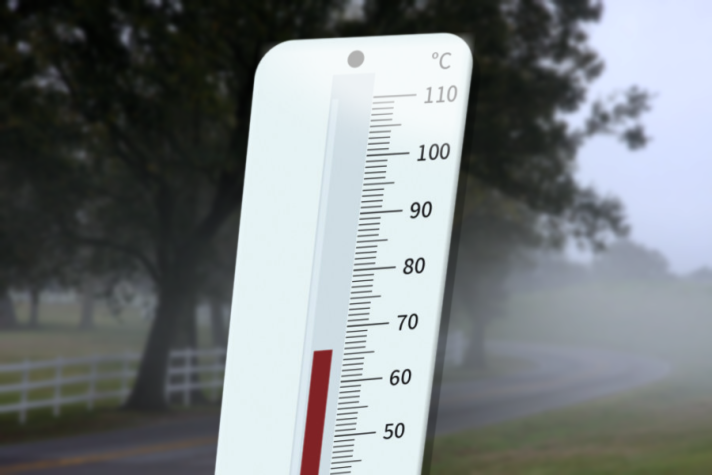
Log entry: 66 °C
